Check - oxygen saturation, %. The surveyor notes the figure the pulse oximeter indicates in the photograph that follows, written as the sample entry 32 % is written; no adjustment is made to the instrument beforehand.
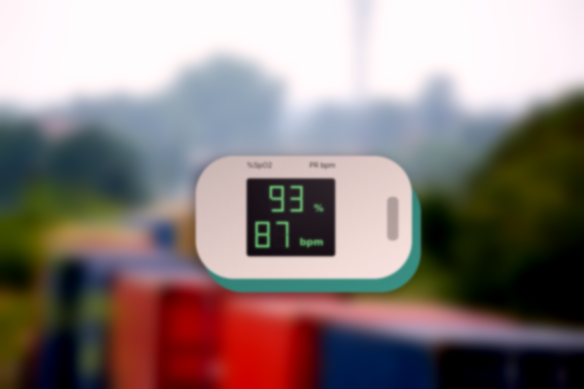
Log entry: 93 %
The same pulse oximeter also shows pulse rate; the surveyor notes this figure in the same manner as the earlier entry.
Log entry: 87 bpm
